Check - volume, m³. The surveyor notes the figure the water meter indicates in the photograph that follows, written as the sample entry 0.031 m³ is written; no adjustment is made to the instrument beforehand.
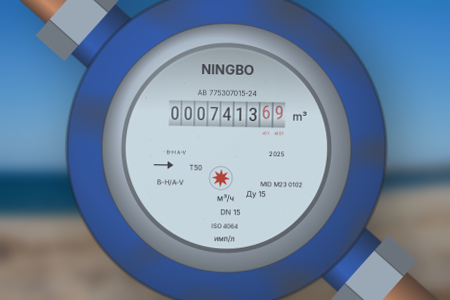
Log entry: 7413.69 m³
